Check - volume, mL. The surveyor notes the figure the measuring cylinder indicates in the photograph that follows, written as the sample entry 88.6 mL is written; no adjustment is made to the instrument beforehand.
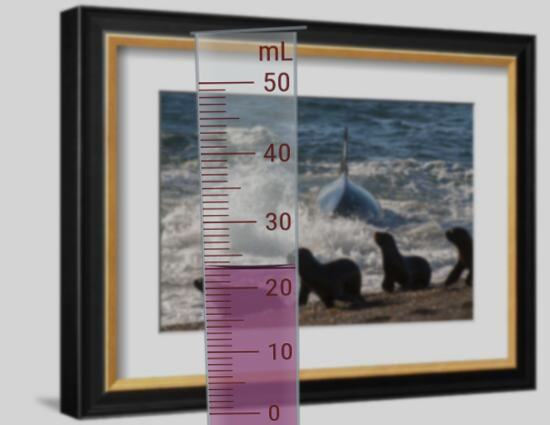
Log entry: 23 mL
